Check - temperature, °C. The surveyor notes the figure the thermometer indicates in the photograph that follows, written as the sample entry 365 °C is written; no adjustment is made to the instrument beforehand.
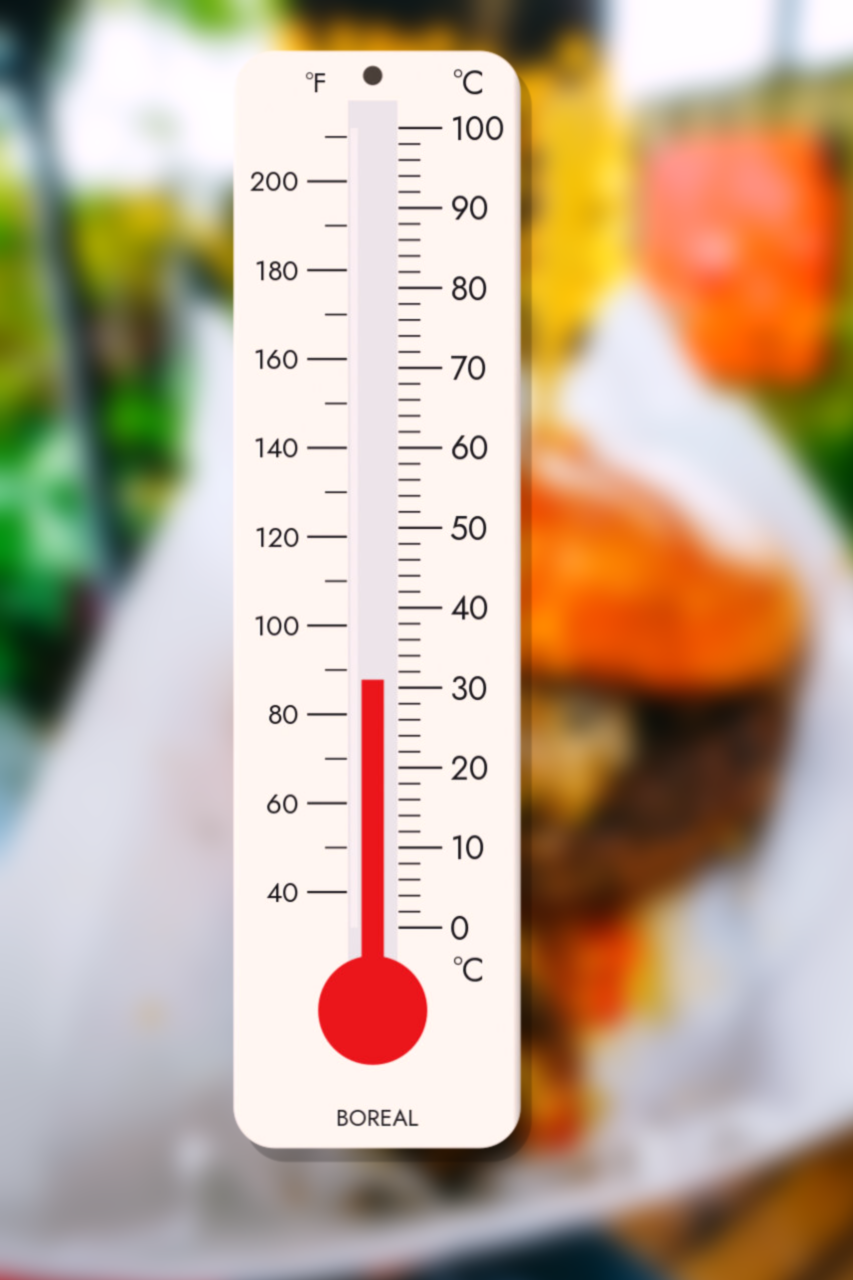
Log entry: 31 °C
